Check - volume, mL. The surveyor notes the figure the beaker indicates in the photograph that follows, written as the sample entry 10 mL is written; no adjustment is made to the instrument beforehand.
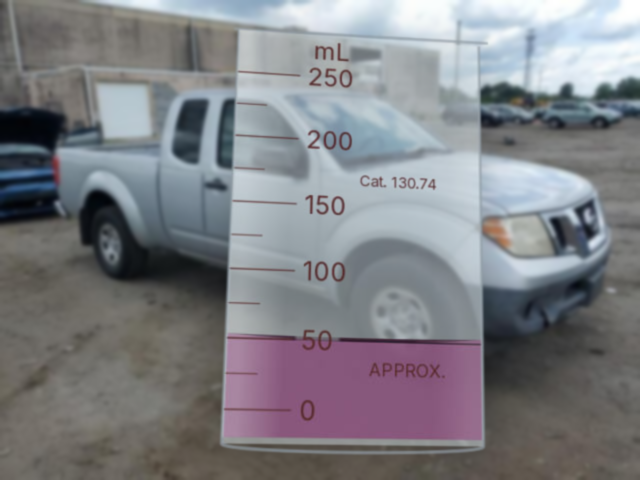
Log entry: 50 mL
